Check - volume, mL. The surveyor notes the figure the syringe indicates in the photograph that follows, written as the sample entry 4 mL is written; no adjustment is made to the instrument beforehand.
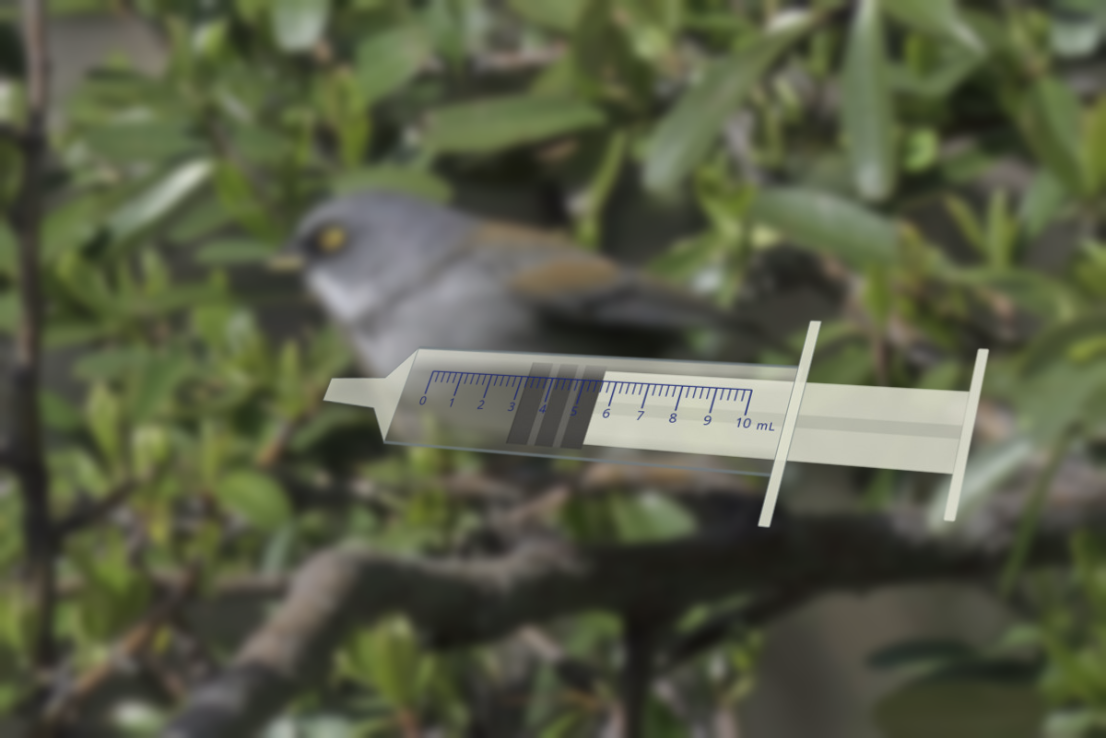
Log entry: 3.2 mL
